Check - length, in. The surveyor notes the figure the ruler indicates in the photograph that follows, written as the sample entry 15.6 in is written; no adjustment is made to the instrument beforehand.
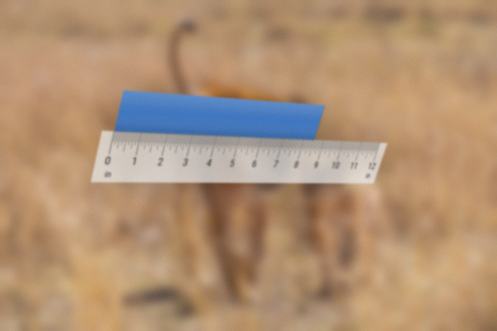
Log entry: 8.5 in
